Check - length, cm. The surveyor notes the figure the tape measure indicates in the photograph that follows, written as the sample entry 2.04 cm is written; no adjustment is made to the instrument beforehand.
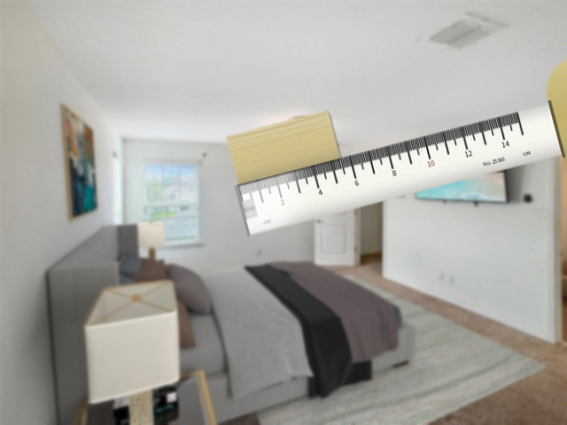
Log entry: 5.5 cm
